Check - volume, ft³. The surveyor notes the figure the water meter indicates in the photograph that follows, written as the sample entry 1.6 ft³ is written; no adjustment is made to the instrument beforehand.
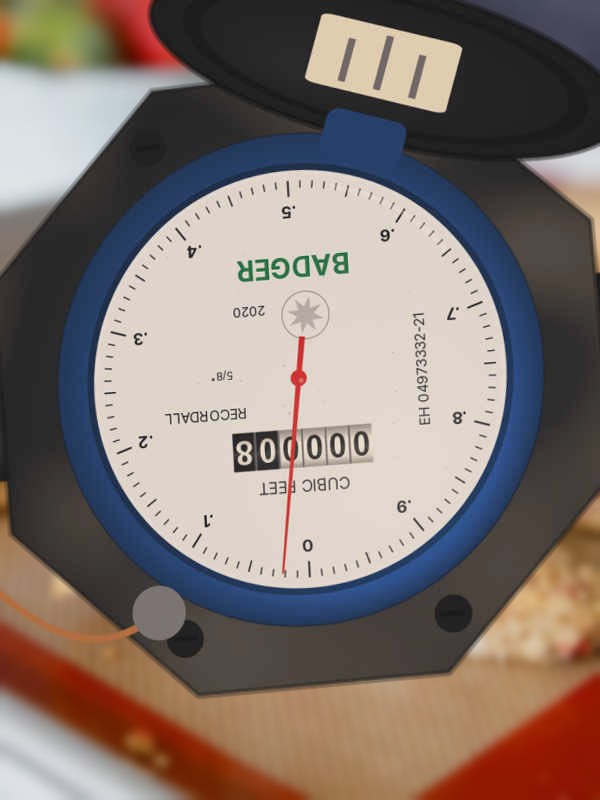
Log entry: 8.02 ft³
